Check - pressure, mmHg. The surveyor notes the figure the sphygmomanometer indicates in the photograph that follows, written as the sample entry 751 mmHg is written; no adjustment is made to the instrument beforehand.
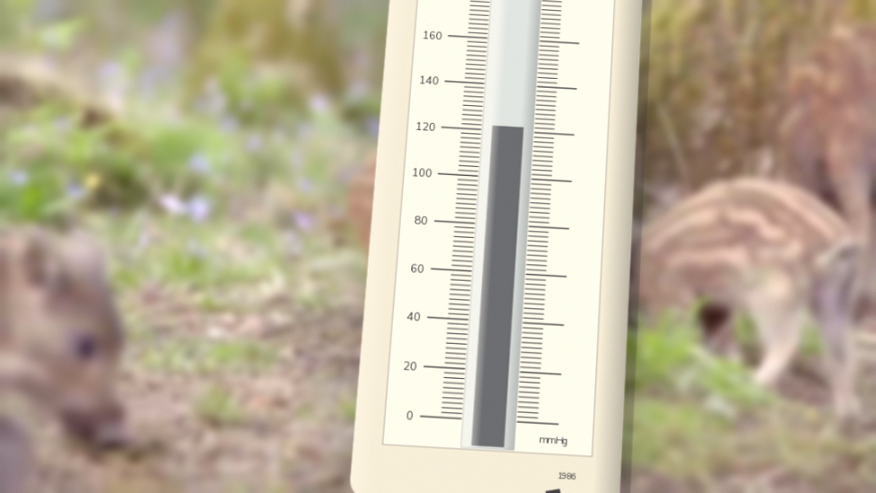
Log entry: 122 mmHg
